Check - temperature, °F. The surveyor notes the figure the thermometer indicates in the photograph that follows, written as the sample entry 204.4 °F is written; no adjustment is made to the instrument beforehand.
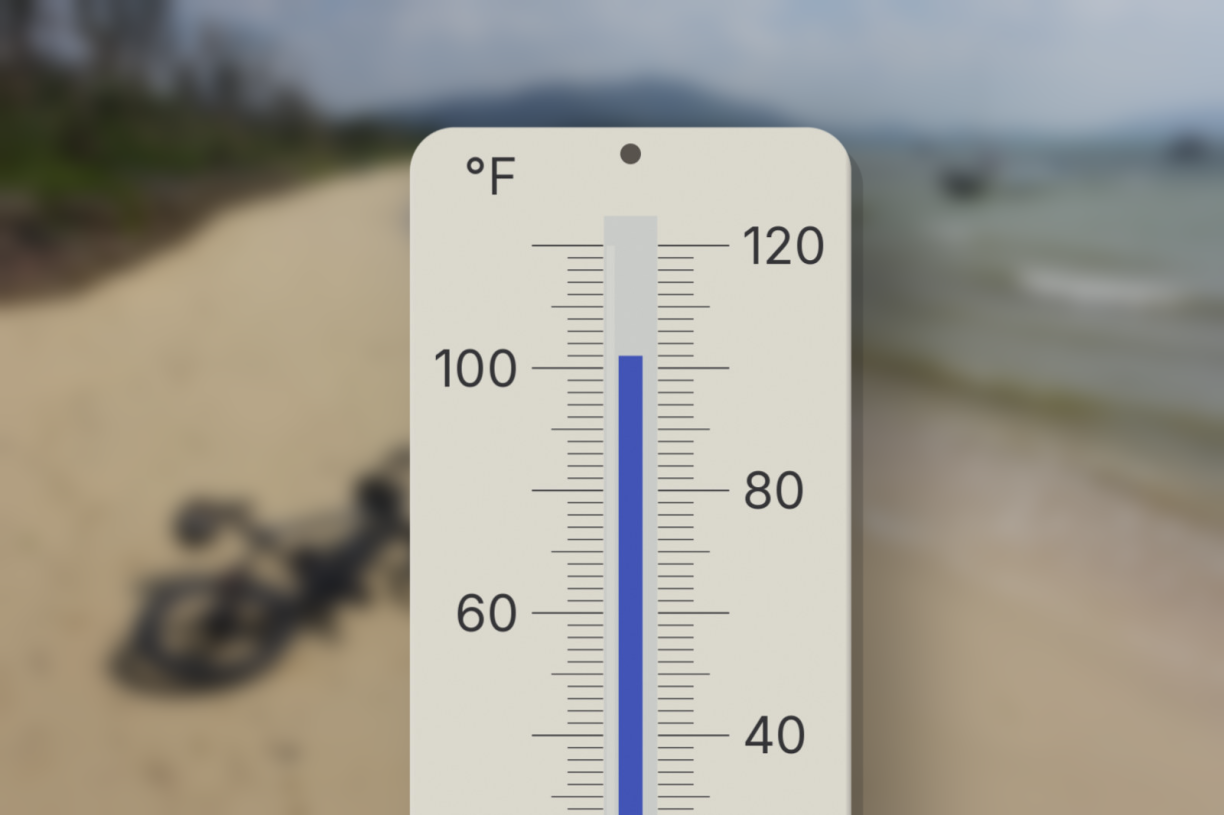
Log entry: 102 °F
